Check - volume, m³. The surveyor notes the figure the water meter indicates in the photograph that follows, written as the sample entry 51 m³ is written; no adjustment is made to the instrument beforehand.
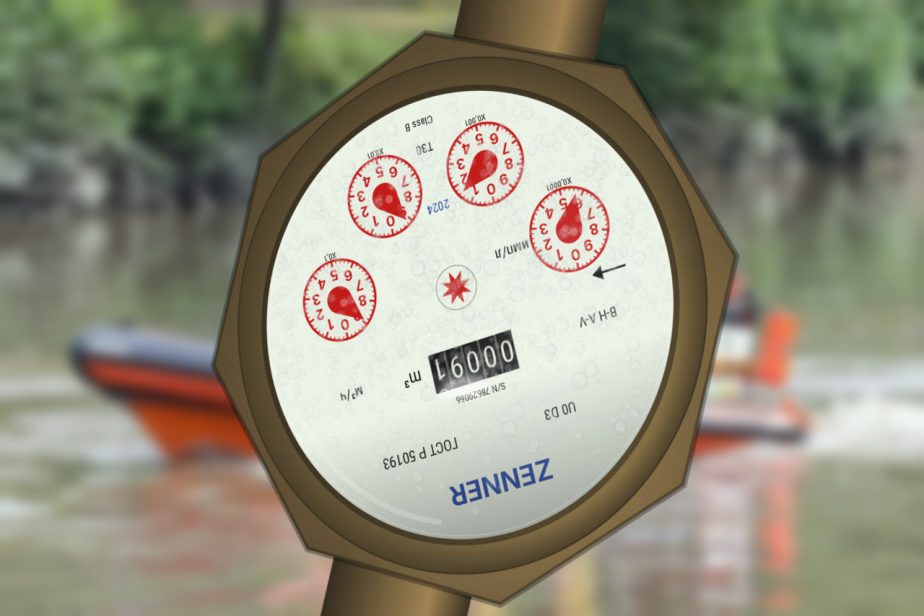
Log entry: 90.8915 m³
